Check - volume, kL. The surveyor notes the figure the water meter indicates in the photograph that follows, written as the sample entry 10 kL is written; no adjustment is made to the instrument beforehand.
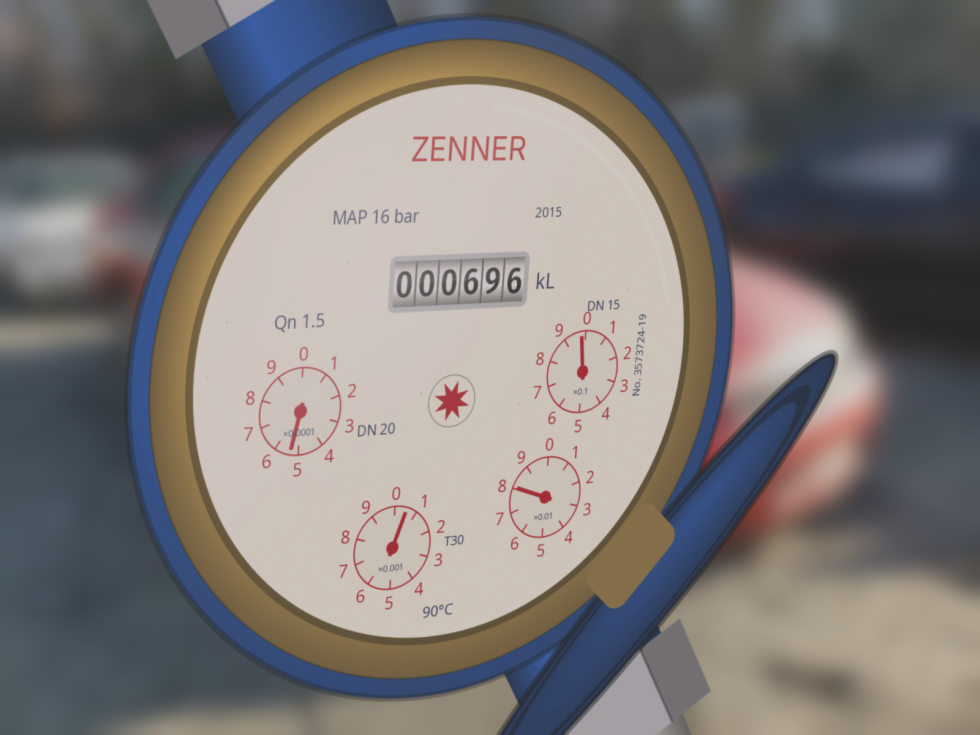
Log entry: 695.9805 kL
